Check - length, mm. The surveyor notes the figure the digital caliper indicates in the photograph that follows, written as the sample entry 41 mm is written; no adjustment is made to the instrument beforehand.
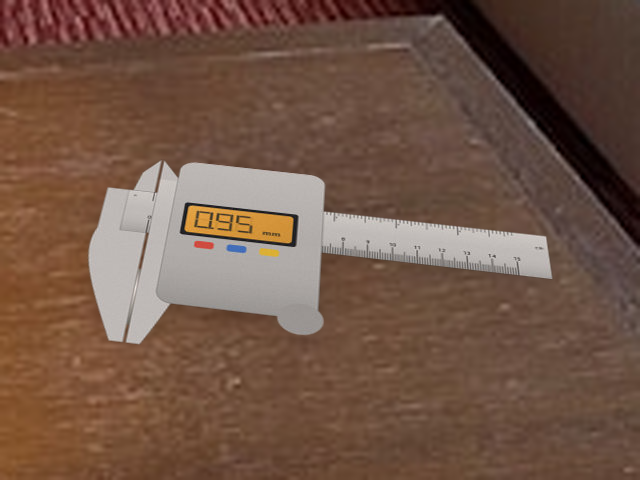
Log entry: 0.95 mm
